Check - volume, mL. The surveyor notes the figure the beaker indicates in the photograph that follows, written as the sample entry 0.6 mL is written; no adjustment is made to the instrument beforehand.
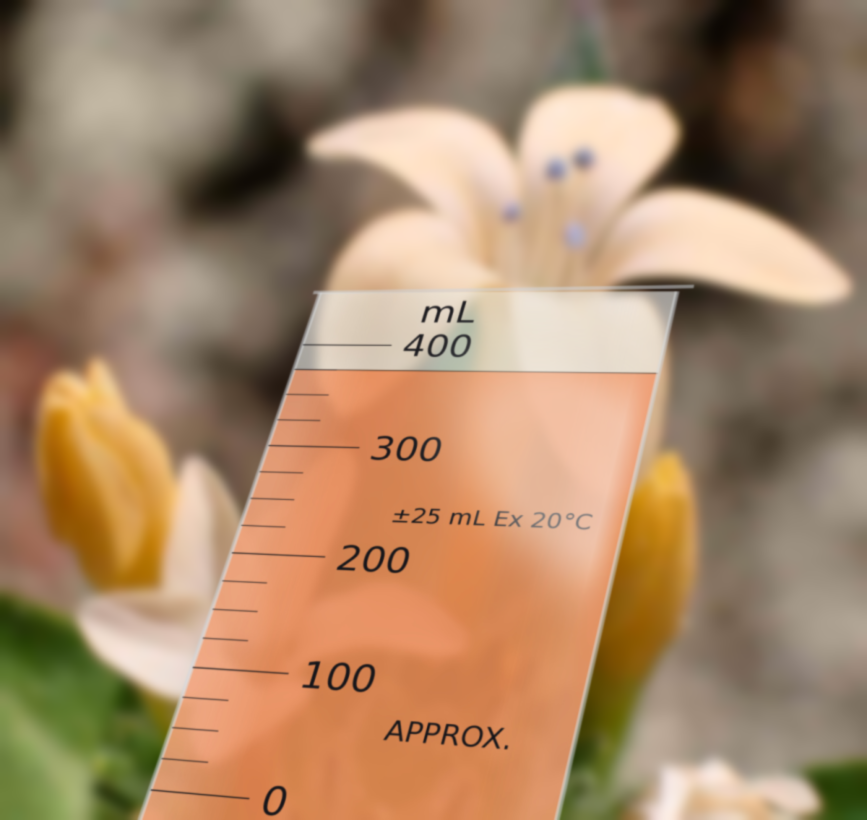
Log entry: 375 mL
